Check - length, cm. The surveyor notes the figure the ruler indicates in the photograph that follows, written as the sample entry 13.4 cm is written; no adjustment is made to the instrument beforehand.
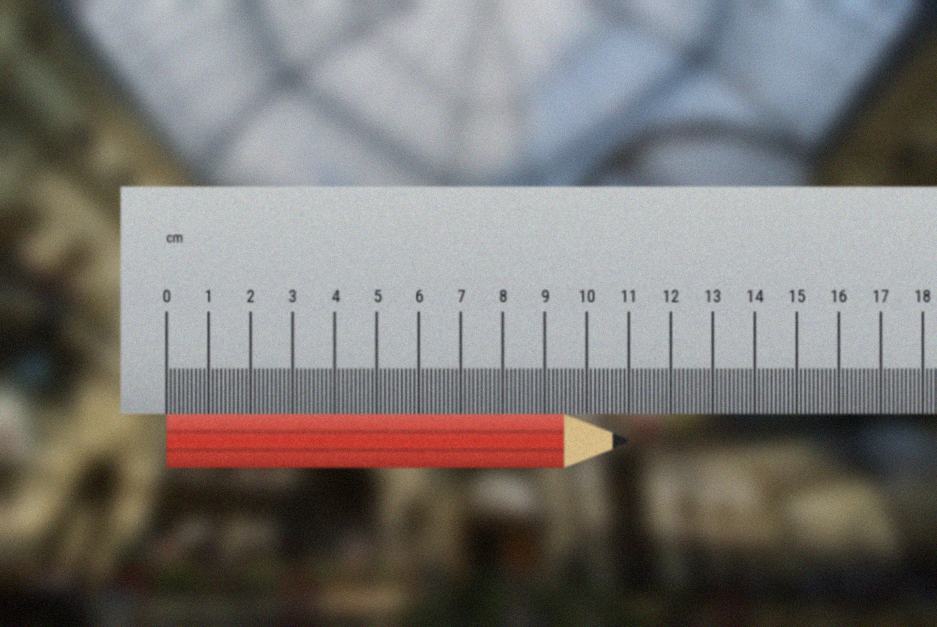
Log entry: 11 cm
